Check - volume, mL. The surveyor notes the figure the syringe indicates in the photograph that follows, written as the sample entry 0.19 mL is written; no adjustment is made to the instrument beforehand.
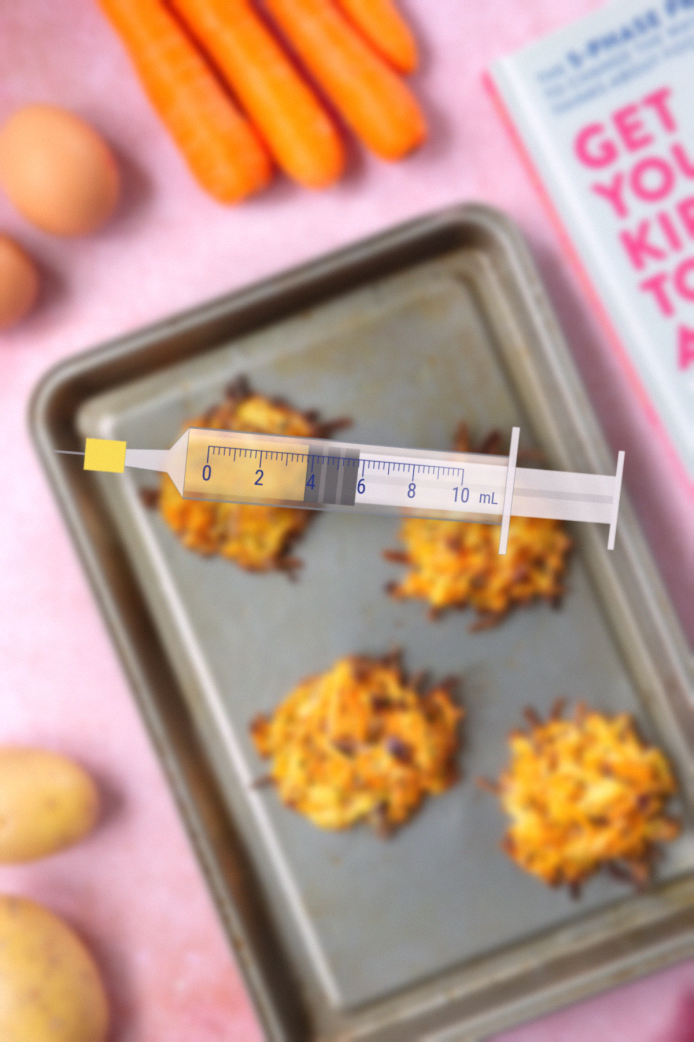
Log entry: 3.8 mL
